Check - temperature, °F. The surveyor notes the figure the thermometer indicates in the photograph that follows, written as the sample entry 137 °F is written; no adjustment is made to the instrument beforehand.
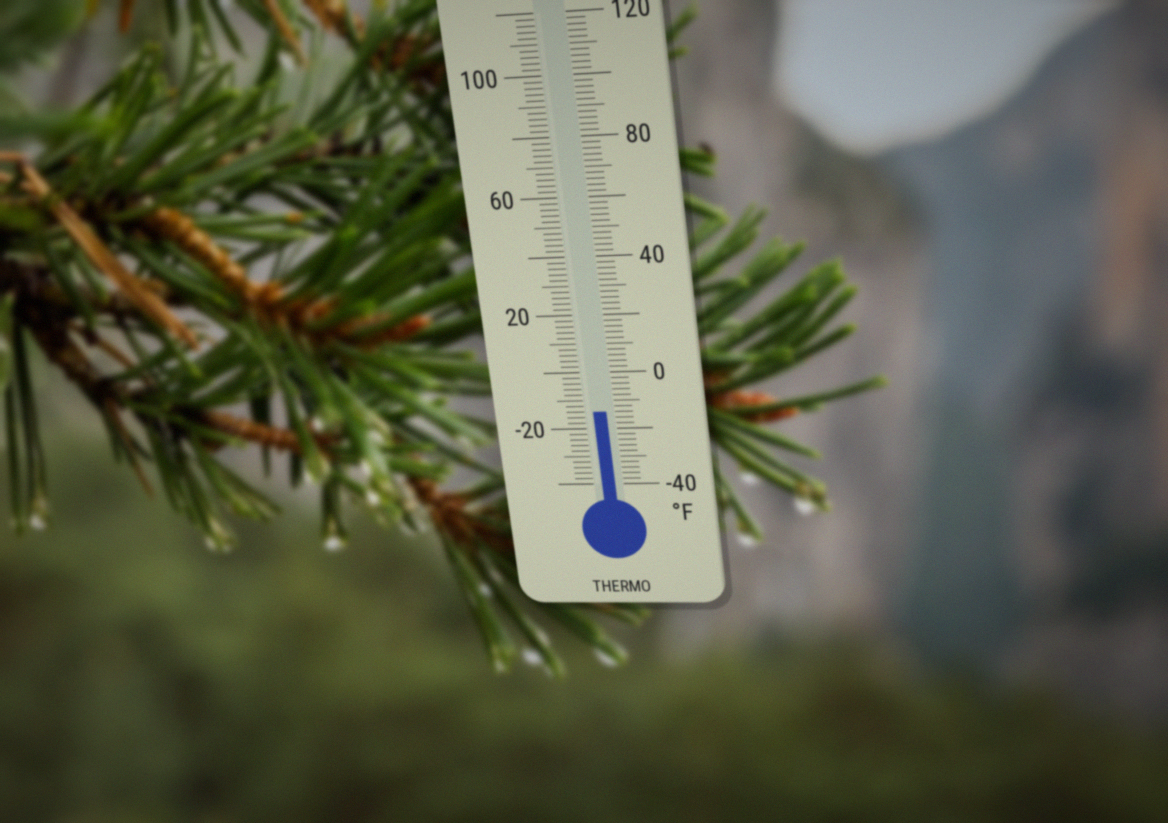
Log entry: -14 °F
